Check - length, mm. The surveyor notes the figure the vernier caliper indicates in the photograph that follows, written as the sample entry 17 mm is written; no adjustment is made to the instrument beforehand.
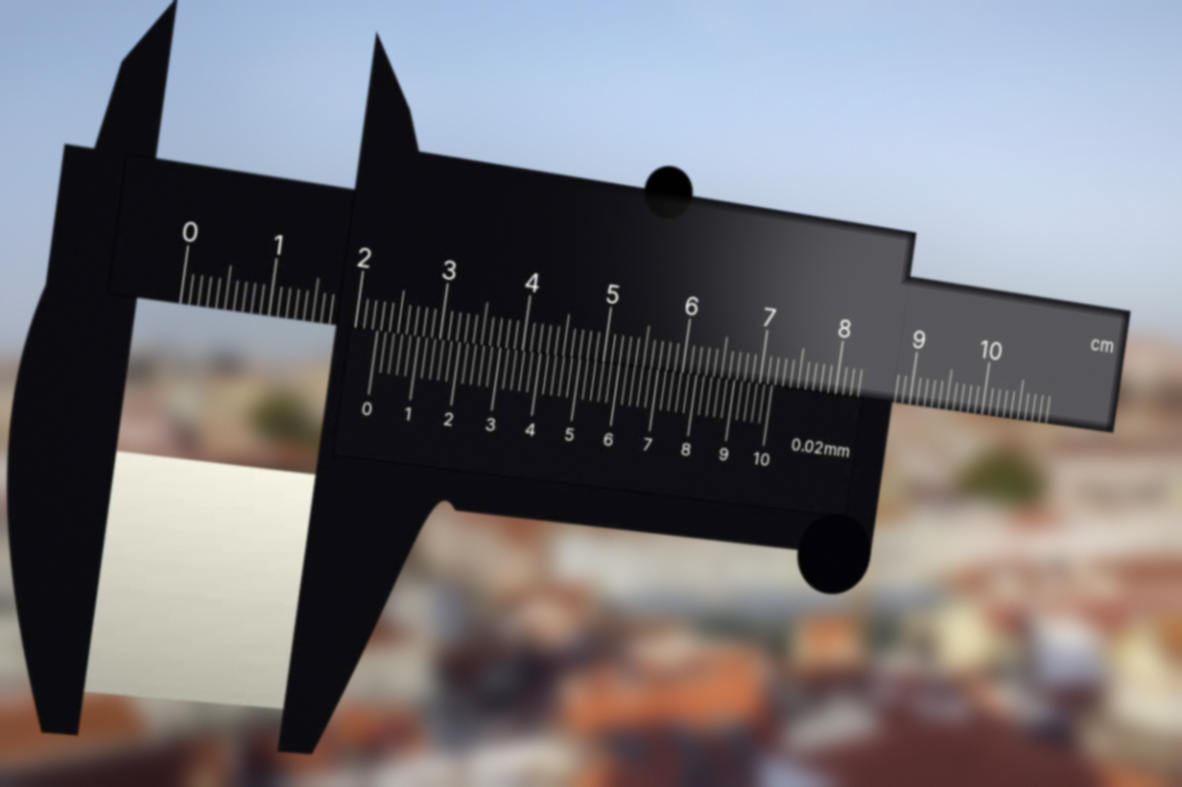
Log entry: 22.6 mm
